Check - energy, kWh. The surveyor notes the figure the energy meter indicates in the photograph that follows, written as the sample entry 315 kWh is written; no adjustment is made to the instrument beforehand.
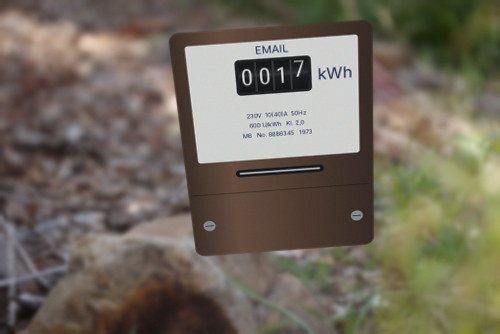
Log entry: 17 kWh
